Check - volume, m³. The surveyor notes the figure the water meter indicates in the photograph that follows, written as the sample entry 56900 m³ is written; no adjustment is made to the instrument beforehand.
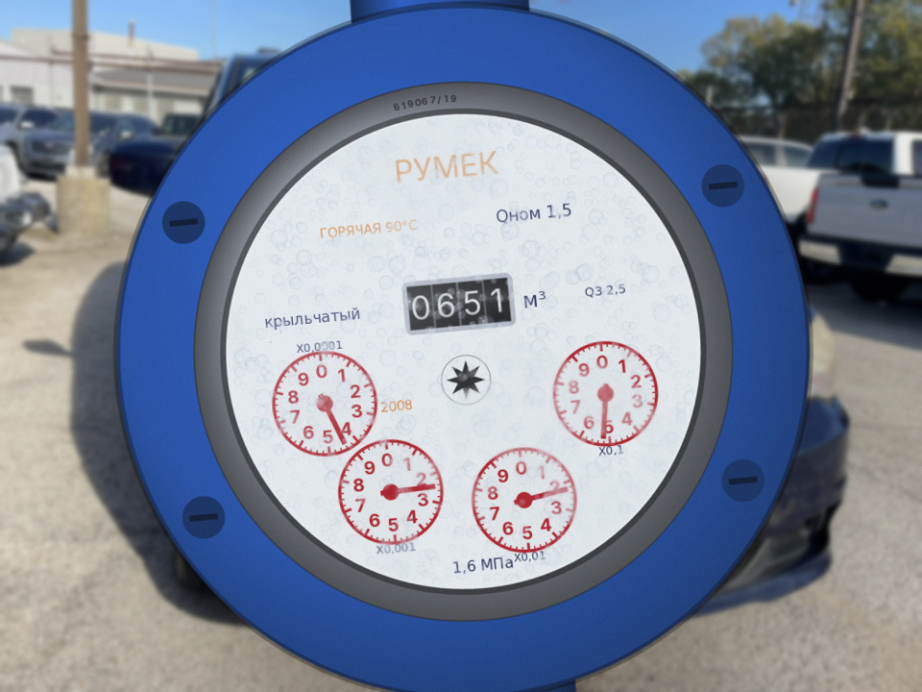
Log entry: 651.5224 m³
